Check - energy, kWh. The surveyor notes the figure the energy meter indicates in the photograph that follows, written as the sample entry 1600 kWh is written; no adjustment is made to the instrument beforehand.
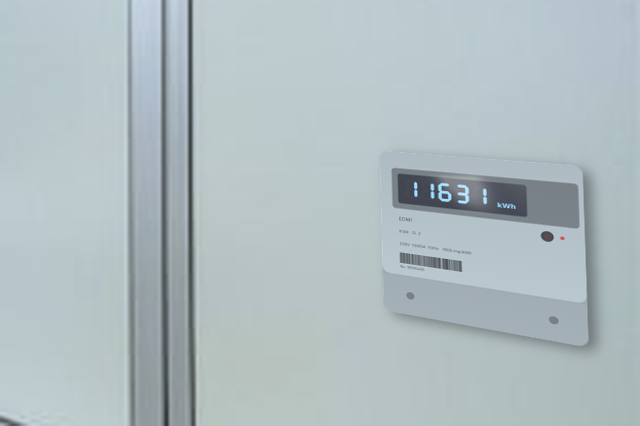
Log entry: 11631 kWh
